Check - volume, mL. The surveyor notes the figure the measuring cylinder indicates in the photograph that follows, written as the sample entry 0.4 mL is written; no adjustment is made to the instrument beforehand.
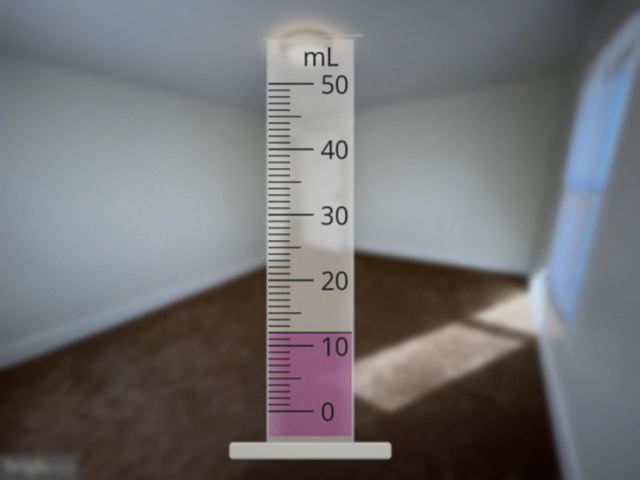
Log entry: 12 mL
